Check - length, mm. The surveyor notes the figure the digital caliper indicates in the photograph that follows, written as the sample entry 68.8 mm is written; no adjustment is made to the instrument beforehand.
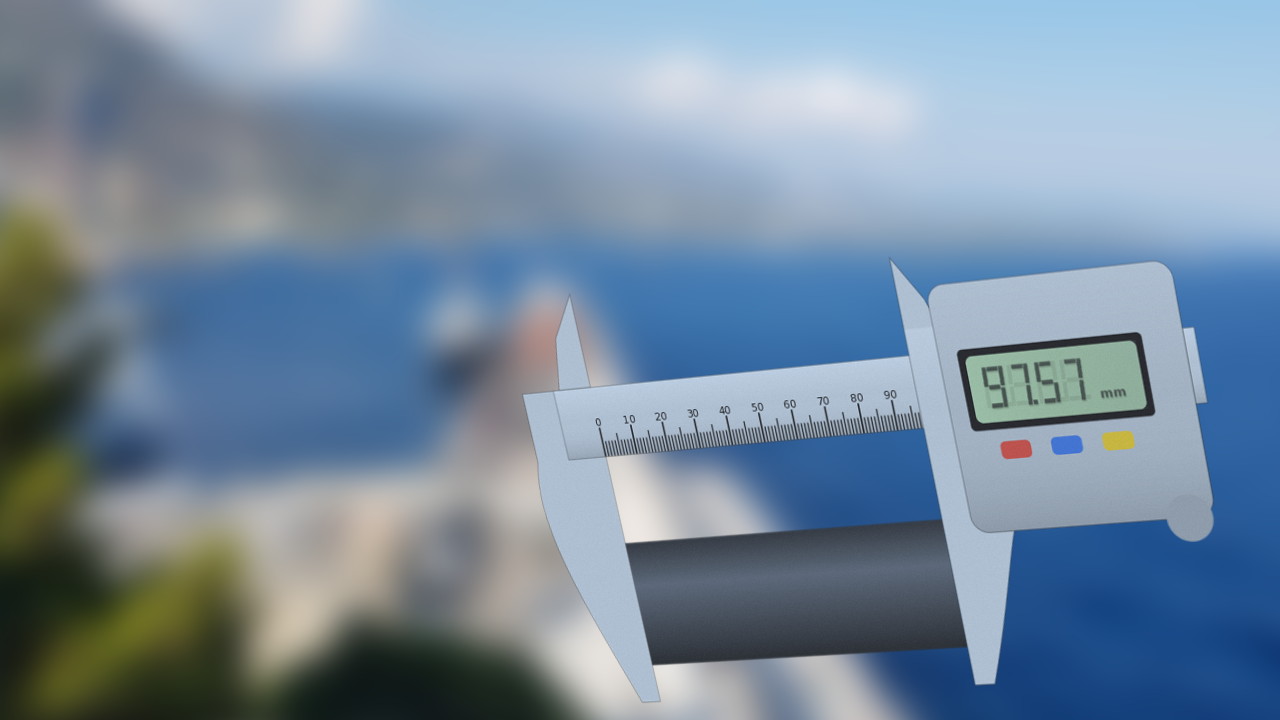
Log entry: 97.57 mm
